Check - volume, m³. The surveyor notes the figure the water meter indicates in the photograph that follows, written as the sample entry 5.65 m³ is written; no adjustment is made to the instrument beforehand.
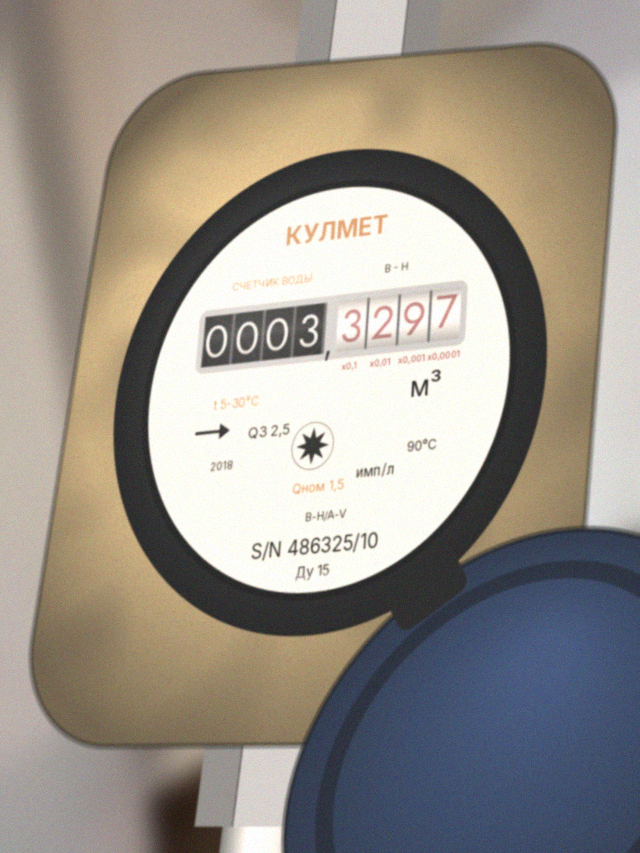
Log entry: 3.3297 m³
